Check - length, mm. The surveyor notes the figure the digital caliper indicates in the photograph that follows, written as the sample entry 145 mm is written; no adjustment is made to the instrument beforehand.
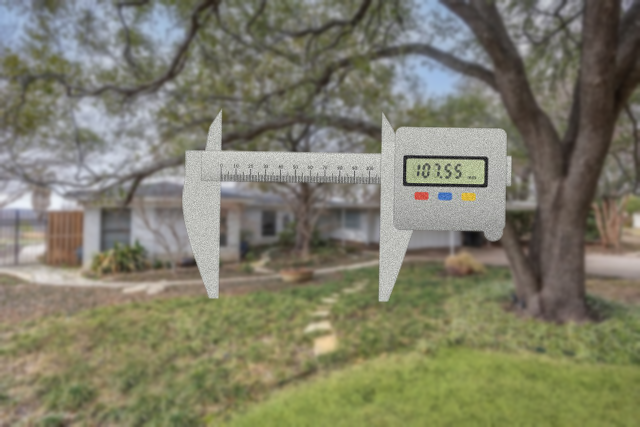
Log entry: 107.55 mm
